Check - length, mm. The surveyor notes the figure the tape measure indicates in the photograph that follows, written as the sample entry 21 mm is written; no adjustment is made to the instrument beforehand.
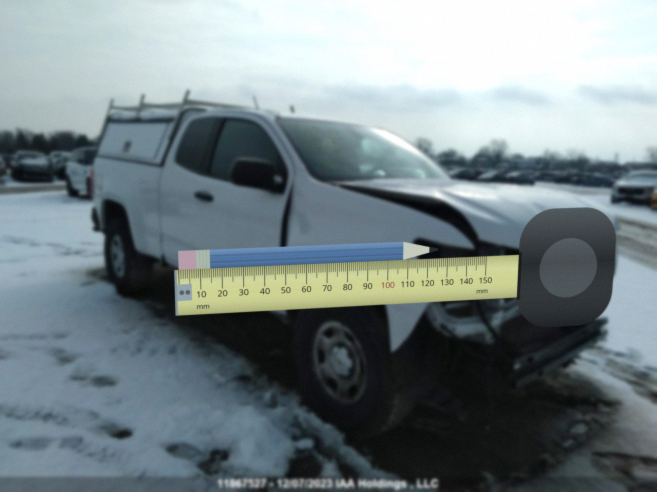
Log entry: 125 mm
